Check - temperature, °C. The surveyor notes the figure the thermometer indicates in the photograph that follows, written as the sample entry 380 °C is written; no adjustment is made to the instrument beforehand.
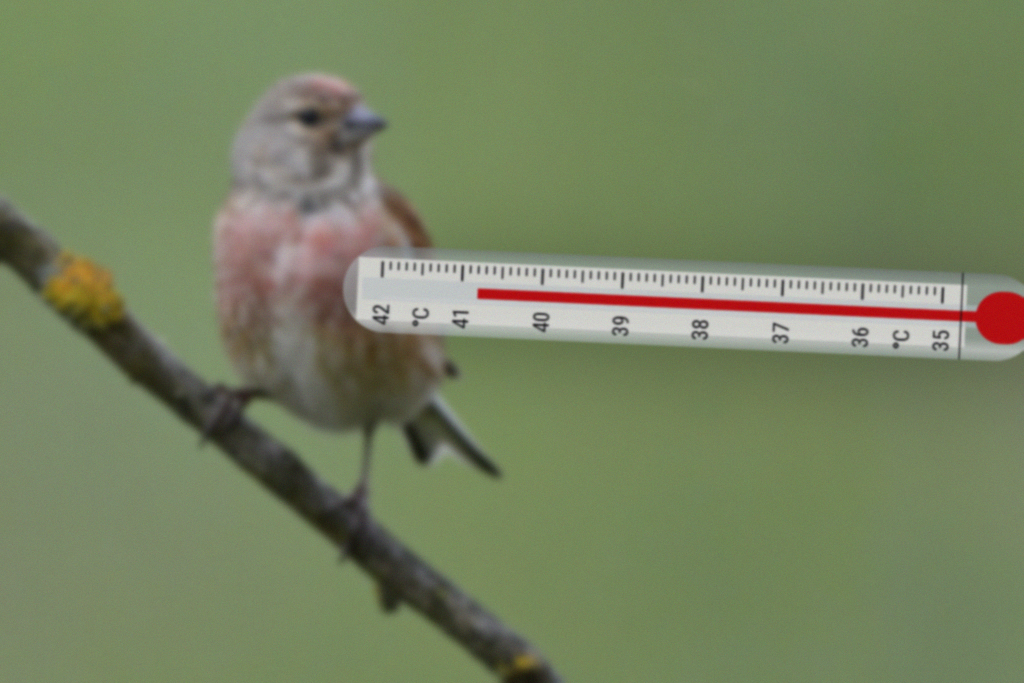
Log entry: 40.8 °C
